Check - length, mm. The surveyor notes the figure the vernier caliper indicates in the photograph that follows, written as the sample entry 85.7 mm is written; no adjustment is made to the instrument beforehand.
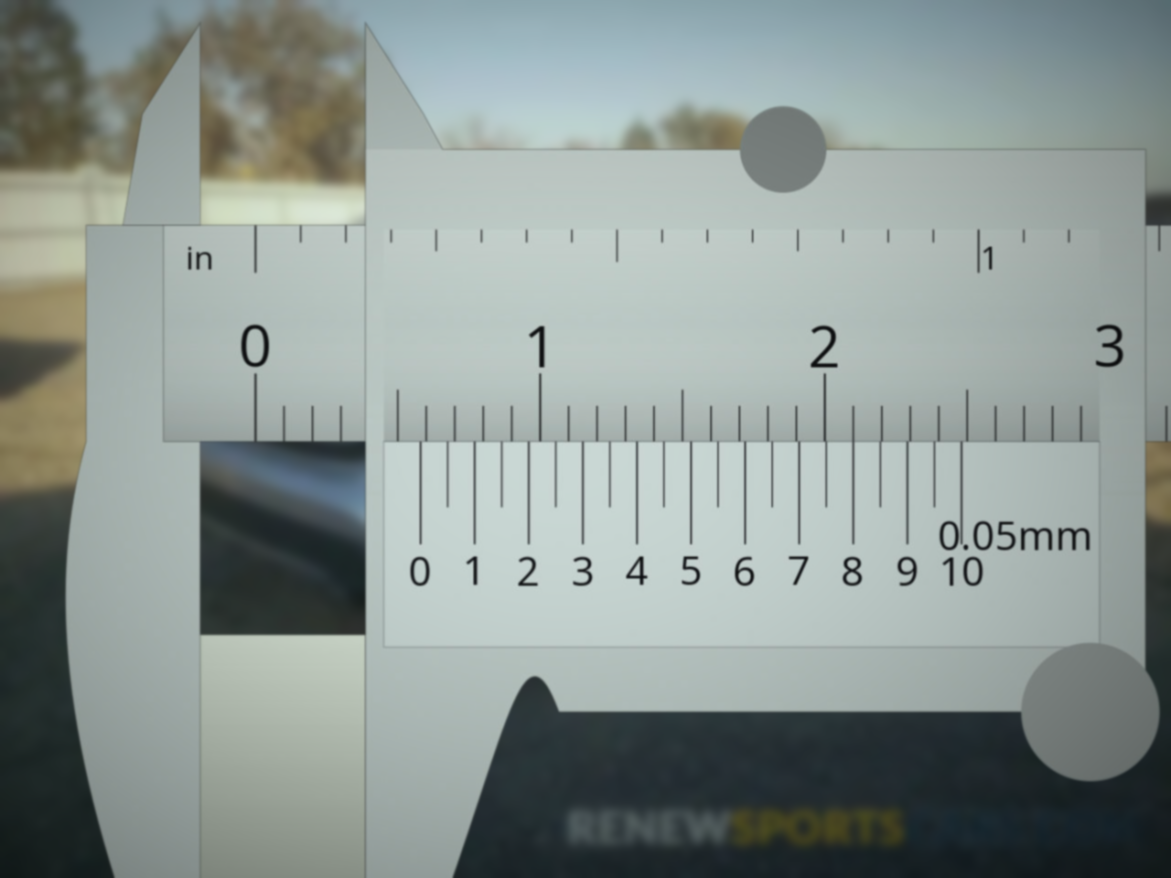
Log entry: 5.80 mm
